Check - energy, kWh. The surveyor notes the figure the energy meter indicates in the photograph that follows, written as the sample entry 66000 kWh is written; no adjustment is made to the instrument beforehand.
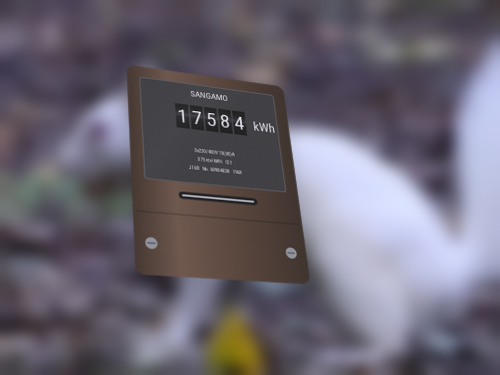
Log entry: 17584 kWh
